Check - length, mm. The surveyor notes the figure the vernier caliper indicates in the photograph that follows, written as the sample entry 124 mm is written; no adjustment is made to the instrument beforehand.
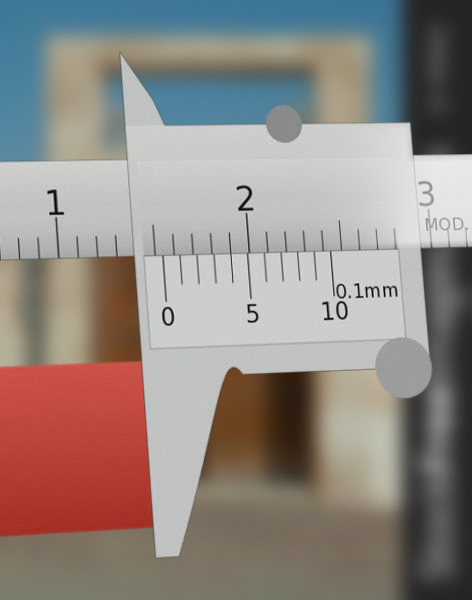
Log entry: 15.4 mm
